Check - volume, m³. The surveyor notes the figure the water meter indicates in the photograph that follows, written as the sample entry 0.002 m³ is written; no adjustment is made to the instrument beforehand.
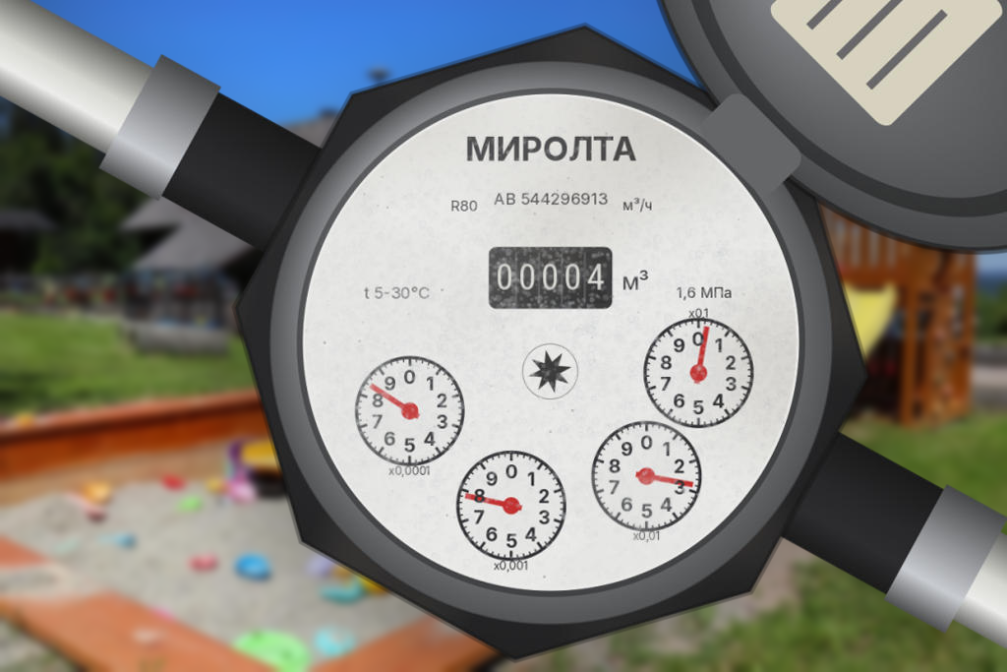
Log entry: 4.0278 m³
